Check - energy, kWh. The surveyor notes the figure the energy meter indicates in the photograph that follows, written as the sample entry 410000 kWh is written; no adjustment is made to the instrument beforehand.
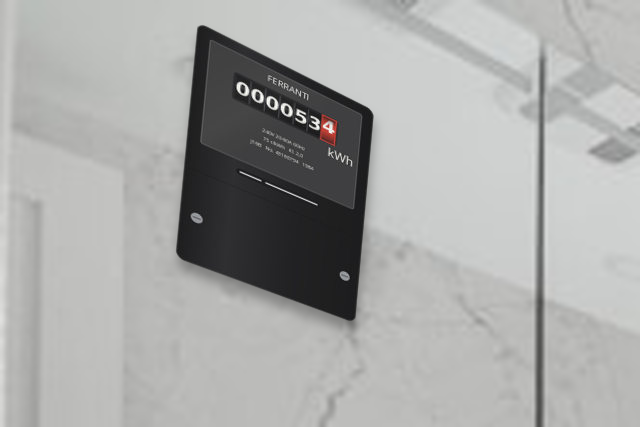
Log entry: 53.4 kWh
